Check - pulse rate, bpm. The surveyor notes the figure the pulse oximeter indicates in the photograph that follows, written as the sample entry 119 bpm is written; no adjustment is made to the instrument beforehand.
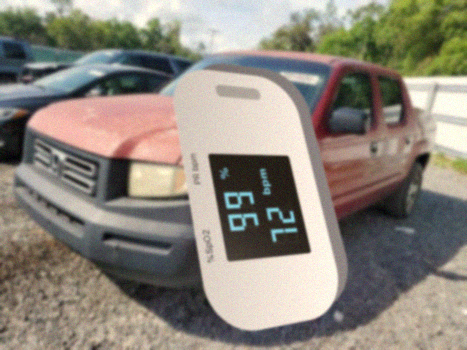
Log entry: 72 bpm
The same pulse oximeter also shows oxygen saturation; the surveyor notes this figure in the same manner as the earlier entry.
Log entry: 99 %
